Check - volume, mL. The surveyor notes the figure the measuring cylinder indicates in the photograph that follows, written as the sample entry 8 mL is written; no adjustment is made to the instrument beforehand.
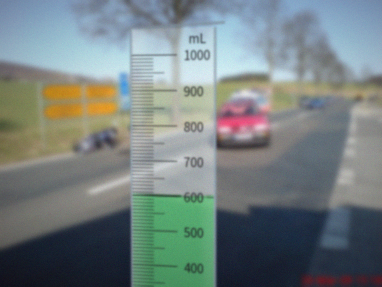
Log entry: 600 mL
